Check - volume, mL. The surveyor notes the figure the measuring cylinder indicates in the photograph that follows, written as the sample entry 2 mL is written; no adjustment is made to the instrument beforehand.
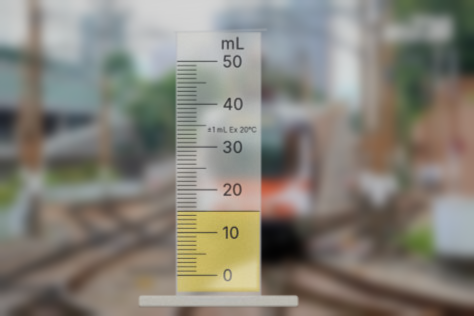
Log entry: 15 mL
